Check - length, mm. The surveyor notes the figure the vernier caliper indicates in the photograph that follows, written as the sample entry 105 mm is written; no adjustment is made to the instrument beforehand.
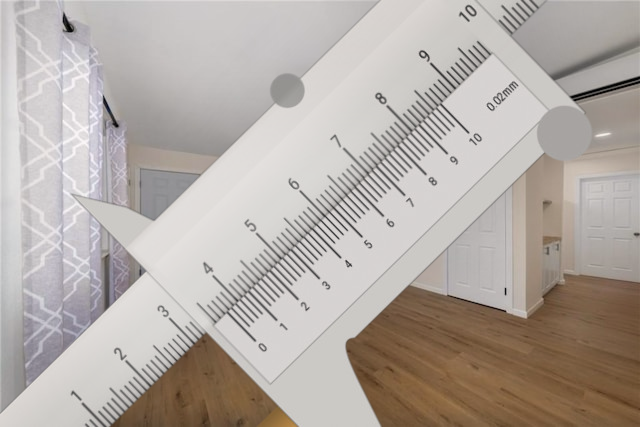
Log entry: 37.5 mm
